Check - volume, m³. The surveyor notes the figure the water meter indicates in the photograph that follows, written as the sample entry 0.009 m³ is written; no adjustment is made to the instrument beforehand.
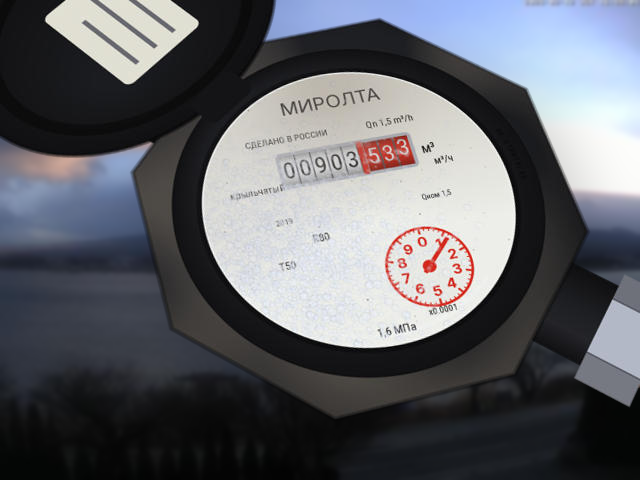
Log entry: 903.5331 m³
